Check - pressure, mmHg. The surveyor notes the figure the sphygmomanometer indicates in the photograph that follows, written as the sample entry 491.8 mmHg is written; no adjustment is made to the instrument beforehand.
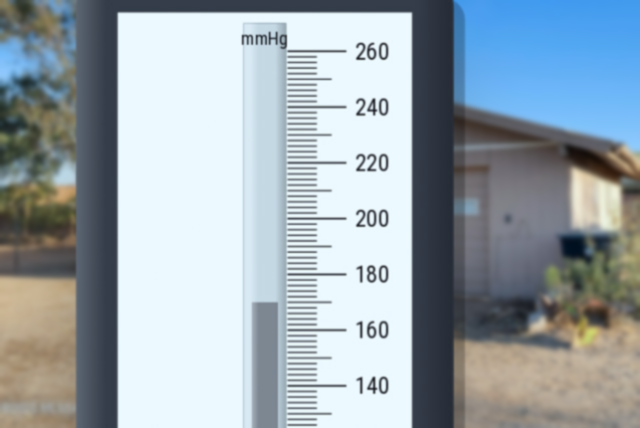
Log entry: 170 mmHg
